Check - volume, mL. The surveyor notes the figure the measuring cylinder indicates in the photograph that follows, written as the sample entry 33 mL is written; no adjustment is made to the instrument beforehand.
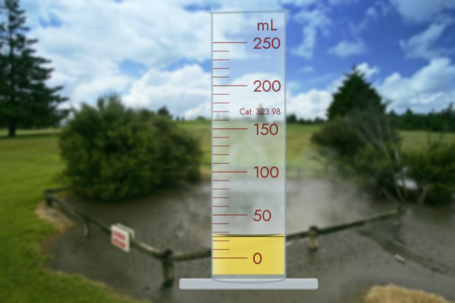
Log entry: 25 mL
